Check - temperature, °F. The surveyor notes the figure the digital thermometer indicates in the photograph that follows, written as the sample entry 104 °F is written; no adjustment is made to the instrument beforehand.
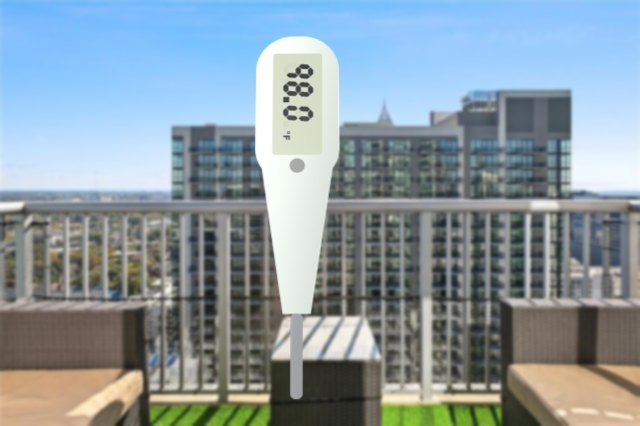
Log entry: 98.0 °F
